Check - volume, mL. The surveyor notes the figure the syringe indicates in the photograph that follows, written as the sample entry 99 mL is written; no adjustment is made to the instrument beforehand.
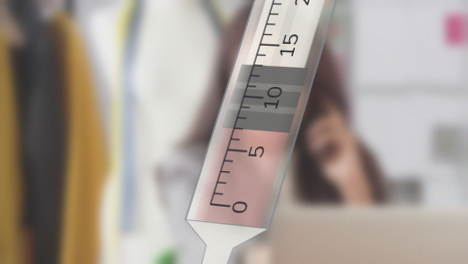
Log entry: 7 mL
